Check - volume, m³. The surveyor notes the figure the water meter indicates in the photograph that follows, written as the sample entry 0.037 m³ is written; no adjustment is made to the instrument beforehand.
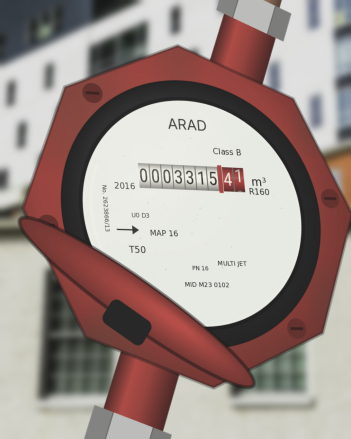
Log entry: 3315.41 m³
